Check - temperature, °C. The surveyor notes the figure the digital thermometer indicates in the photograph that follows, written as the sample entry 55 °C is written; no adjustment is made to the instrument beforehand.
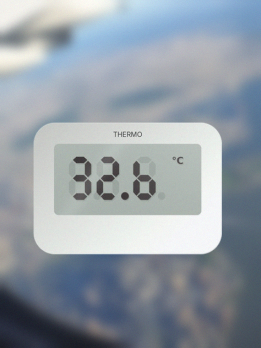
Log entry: 32.6 °C
